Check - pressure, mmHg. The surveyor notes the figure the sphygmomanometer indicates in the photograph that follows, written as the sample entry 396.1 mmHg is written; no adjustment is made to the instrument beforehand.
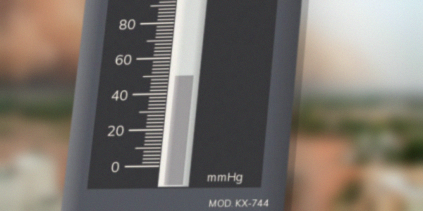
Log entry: 50 mmHg
